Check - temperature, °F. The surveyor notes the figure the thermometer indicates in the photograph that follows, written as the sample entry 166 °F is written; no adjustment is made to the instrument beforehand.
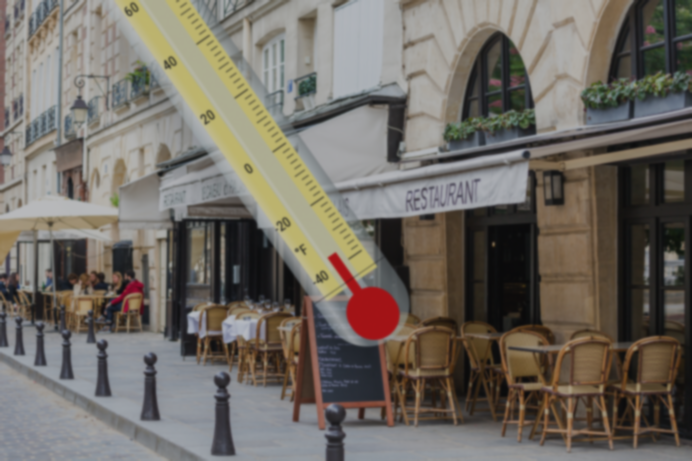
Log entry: -36 °F
